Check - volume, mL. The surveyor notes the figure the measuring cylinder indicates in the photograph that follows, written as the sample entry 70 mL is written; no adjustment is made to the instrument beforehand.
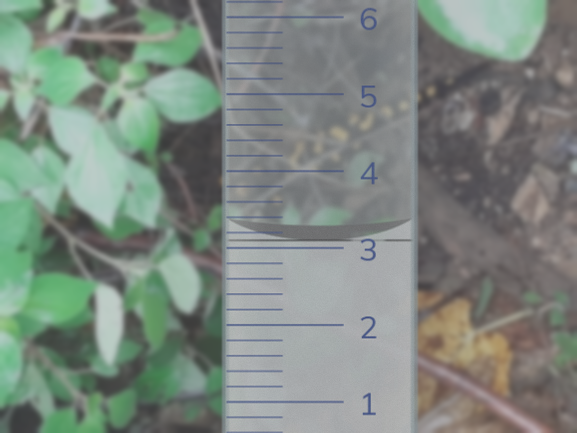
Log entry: 3.1 mL
